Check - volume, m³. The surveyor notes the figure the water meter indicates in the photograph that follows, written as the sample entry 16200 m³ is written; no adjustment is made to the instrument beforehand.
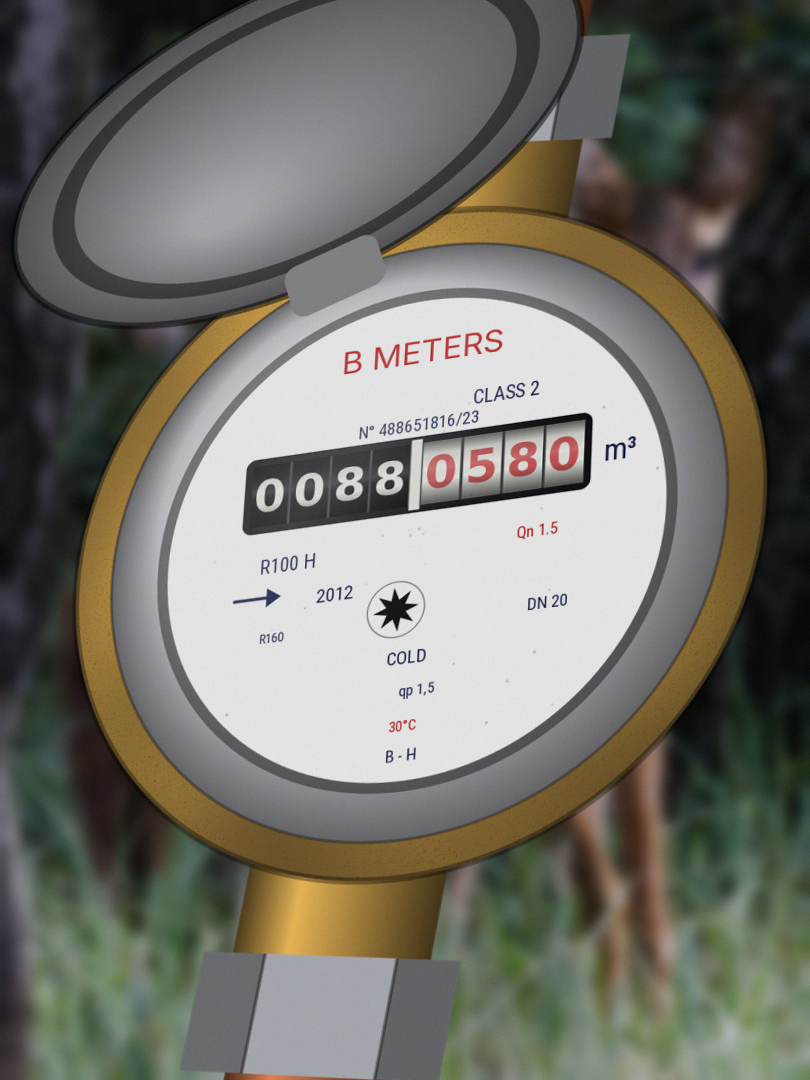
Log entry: 88.0580 m³
